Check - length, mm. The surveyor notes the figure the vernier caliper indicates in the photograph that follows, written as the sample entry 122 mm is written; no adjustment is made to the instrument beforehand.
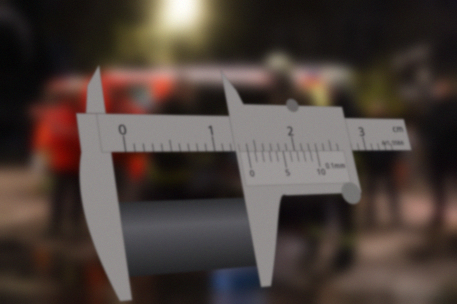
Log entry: 14.0 mm
